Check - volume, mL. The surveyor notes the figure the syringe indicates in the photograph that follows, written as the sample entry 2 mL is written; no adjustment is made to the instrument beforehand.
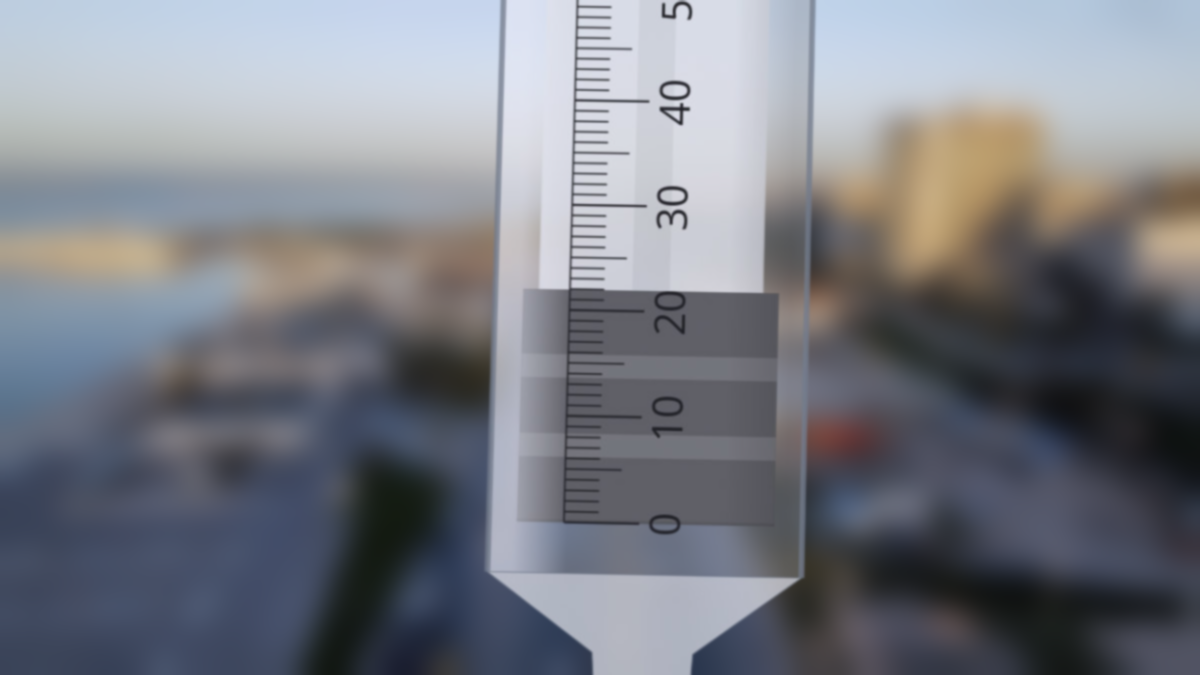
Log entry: 0 mL
